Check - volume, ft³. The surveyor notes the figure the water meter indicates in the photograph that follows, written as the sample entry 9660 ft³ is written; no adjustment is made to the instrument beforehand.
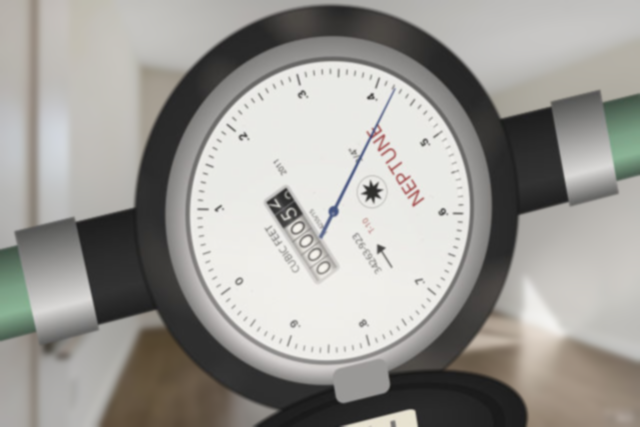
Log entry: 52.42 ft³
